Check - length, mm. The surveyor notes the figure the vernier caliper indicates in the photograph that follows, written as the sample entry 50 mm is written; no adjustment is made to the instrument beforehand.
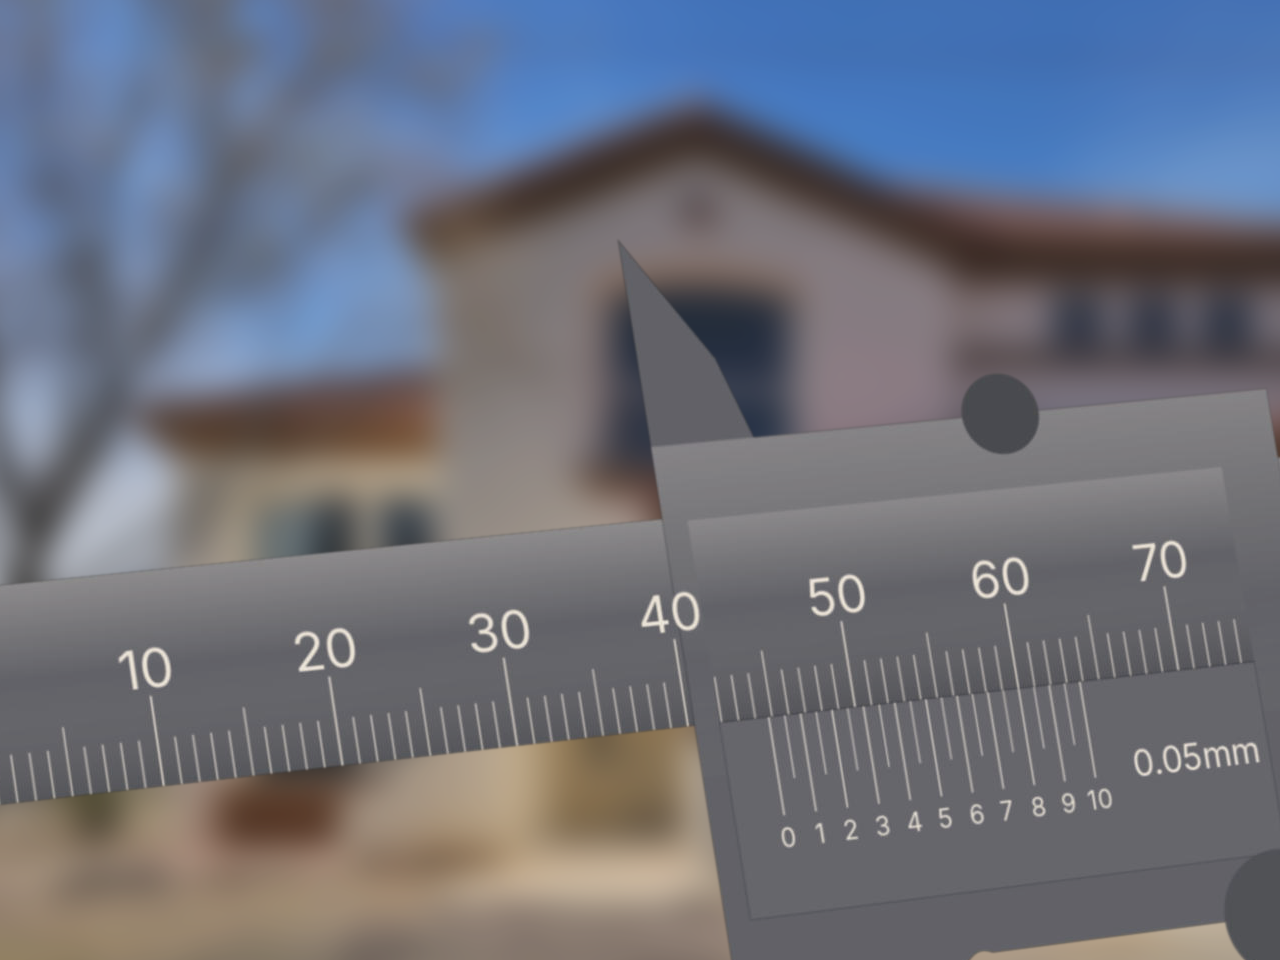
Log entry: 44.8 mm
